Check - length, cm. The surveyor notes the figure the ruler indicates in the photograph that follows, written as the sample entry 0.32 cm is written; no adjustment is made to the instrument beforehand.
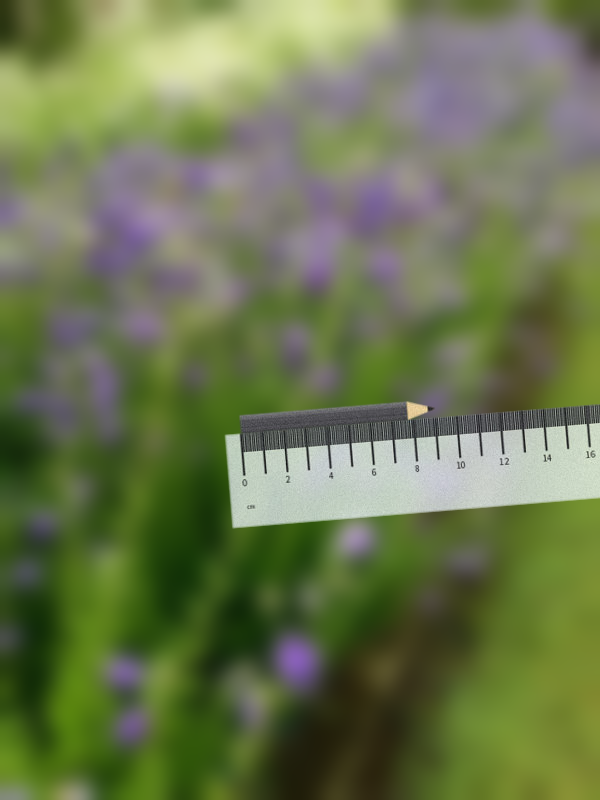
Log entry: 9 cm
